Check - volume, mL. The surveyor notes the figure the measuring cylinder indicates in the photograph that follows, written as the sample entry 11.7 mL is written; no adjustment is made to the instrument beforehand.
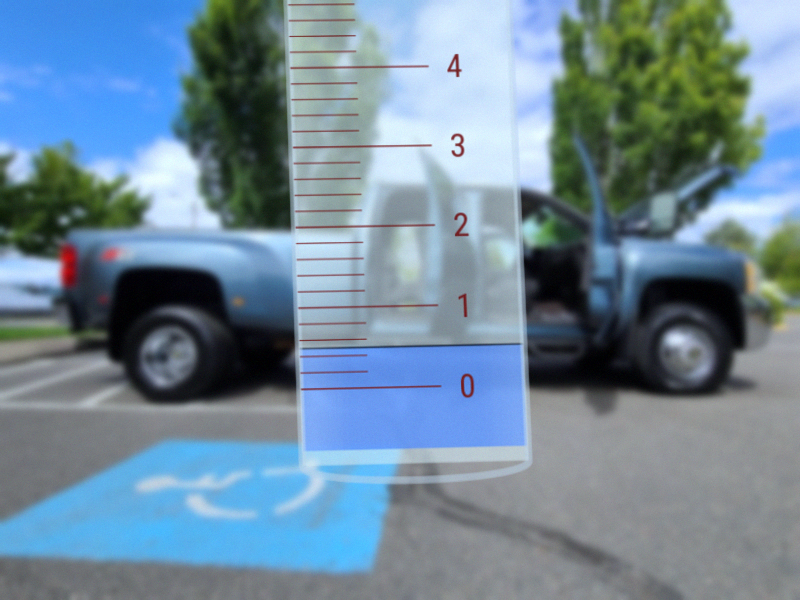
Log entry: 0.5 mL
